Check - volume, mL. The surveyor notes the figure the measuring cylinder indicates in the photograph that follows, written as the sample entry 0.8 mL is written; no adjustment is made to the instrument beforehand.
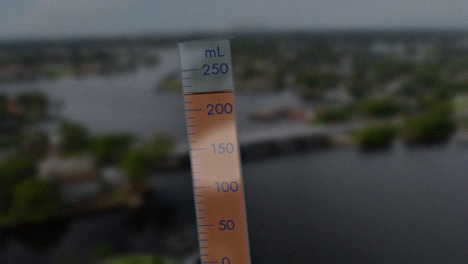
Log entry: 220 mL
